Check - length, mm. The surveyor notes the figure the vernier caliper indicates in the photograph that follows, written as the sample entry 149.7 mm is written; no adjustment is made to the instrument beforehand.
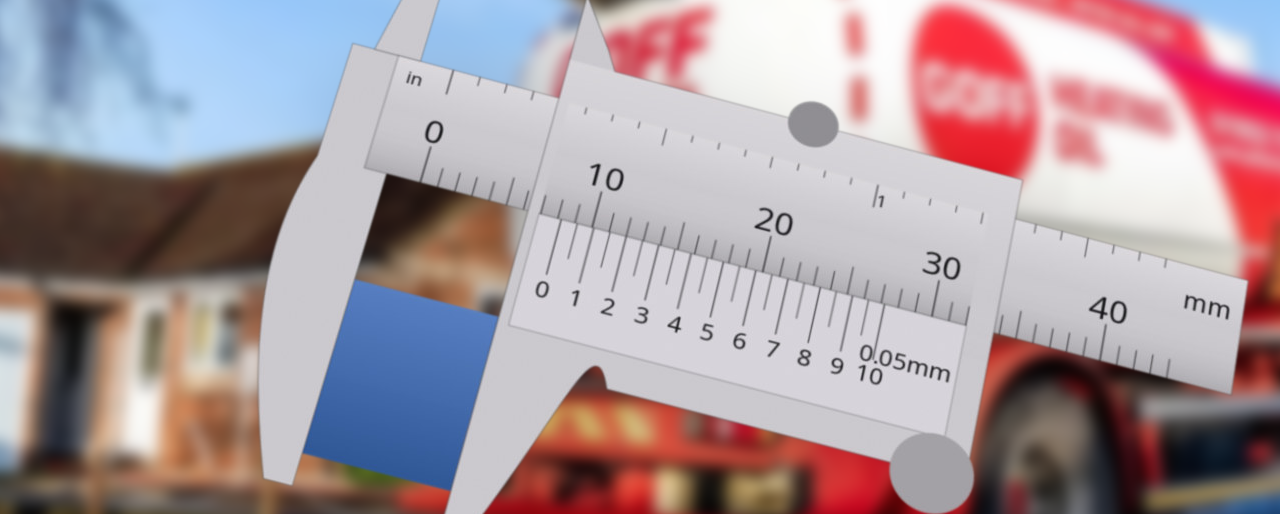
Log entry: 8.2 mm
